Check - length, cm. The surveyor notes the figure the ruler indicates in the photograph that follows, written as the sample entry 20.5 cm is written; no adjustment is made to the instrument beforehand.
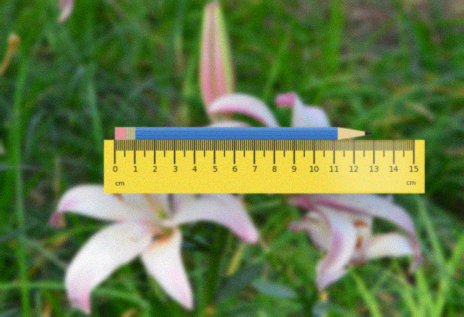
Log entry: 13 cm
